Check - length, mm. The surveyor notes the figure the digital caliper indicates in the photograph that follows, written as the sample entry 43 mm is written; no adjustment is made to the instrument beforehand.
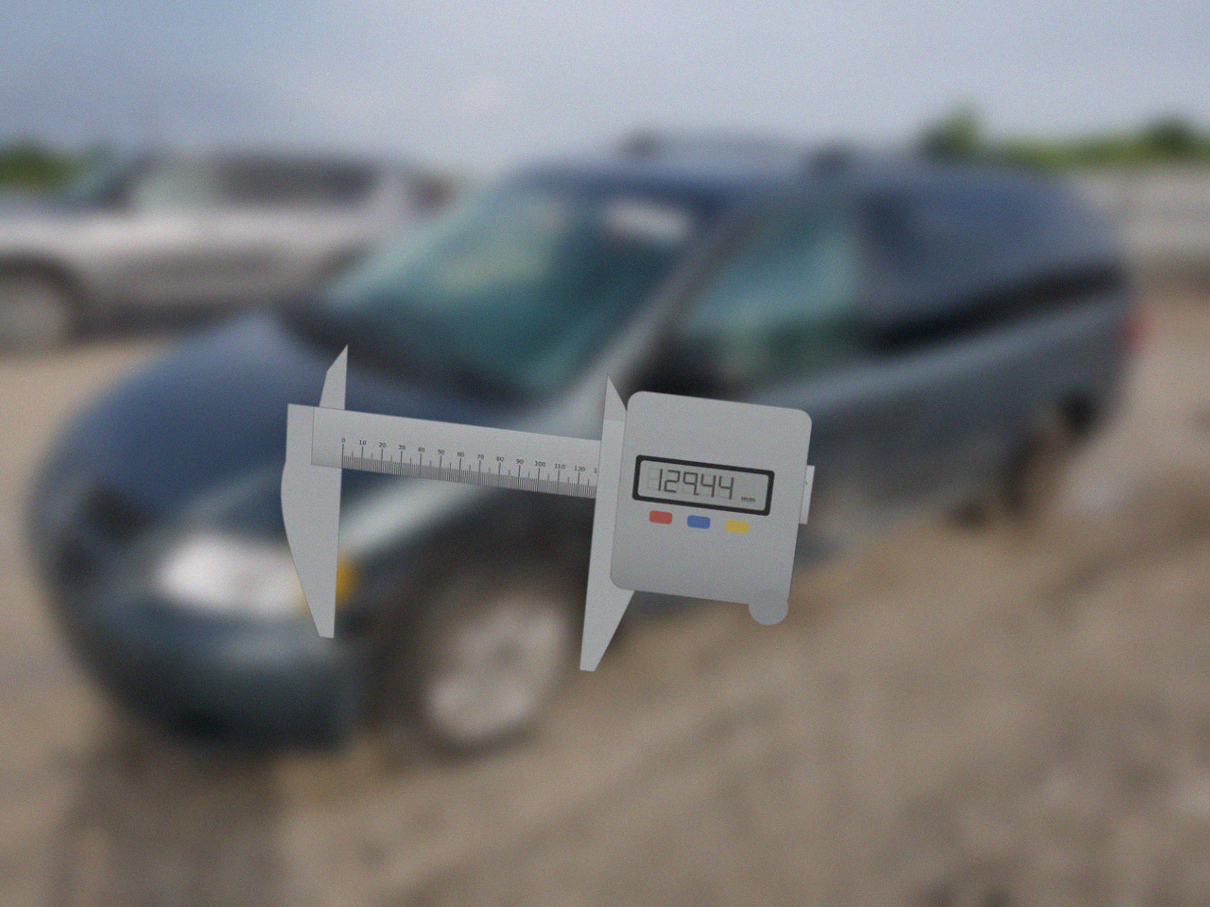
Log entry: 129.44 mm
